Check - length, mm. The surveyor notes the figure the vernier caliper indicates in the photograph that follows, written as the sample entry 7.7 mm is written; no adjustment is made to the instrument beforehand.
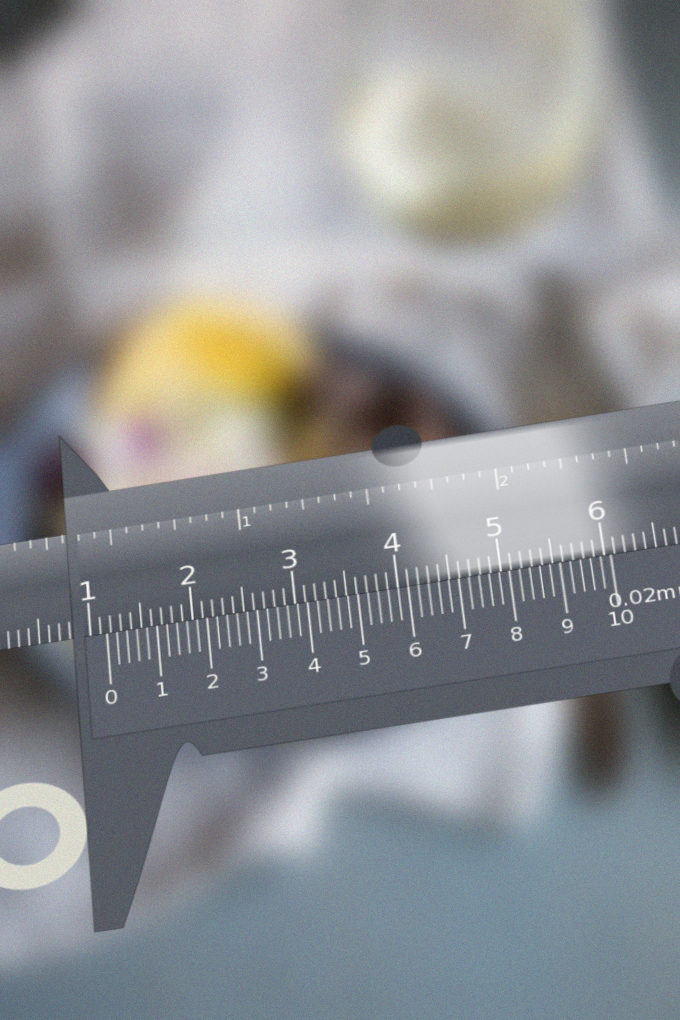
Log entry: 11.6 mm
